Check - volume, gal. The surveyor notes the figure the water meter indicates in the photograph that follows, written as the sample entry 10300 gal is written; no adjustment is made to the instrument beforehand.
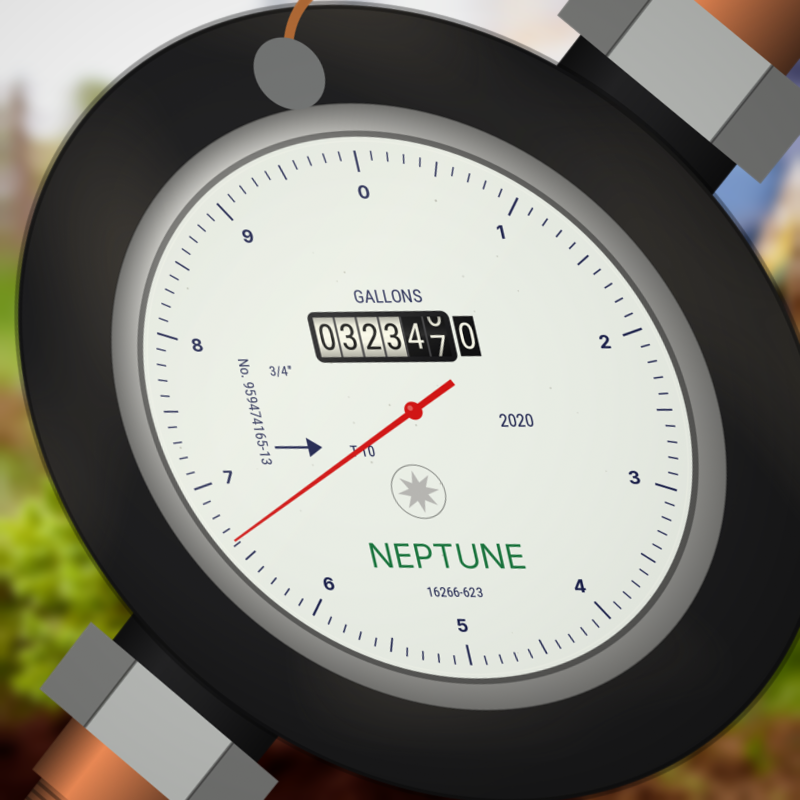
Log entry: 323466.6 gal
